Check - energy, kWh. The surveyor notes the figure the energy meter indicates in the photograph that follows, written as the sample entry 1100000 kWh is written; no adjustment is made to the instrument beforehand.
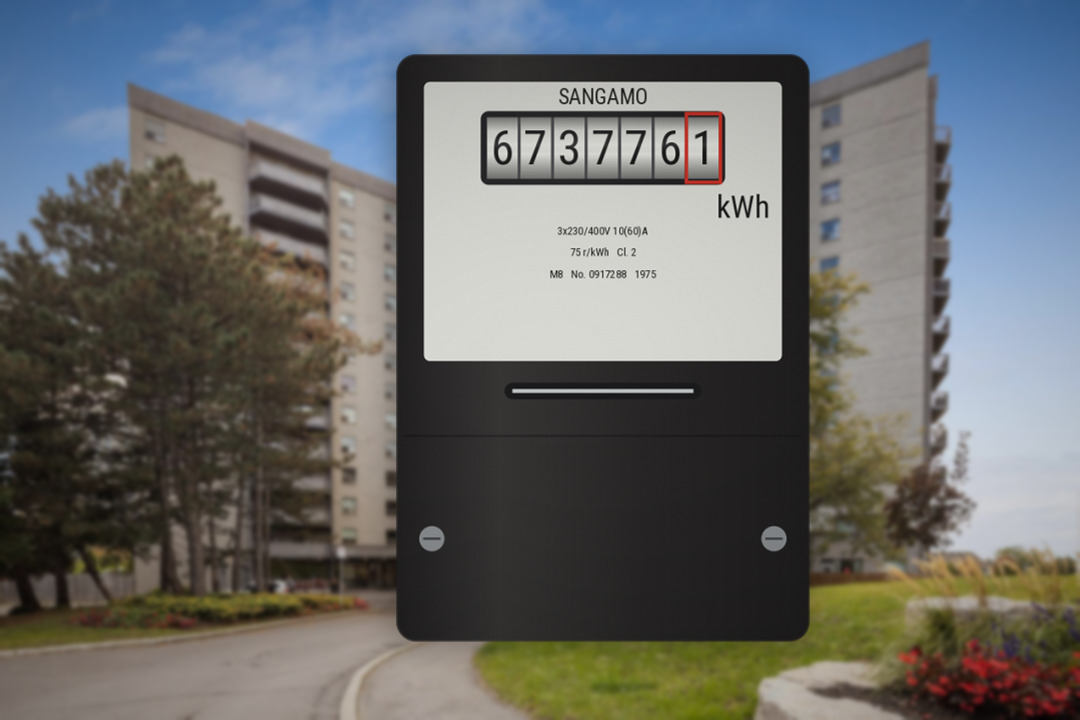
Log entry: 673776.1 kWh
